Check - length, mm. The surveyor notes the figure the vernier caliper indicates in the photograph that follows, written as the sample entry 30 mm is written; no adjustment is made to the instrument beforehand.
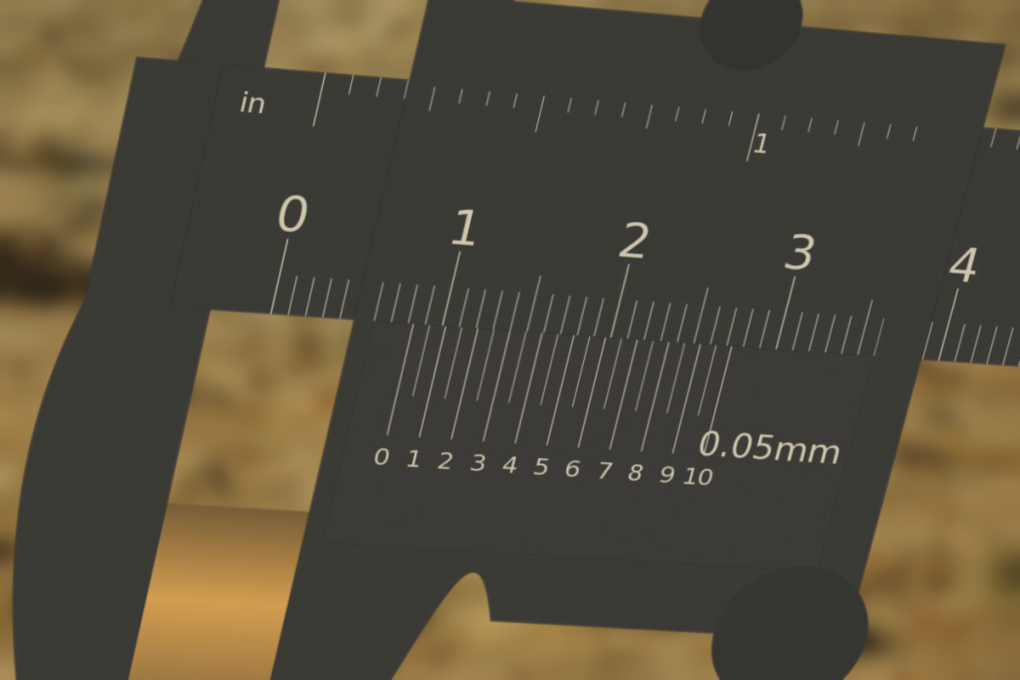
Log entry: 8.3 mm
